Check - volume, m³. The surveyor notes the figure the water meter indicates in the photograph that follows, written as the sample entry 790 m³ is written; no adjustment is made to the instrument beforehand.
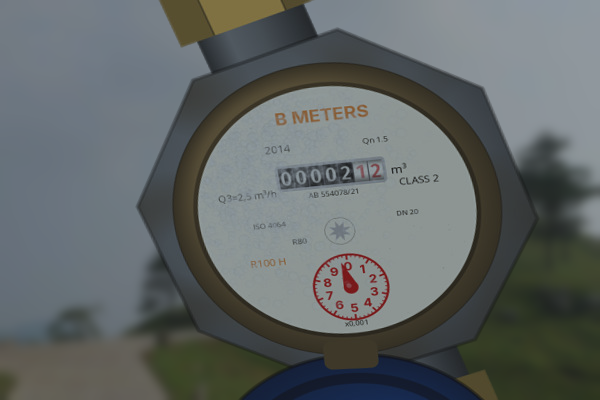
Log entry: 2.119 m³
